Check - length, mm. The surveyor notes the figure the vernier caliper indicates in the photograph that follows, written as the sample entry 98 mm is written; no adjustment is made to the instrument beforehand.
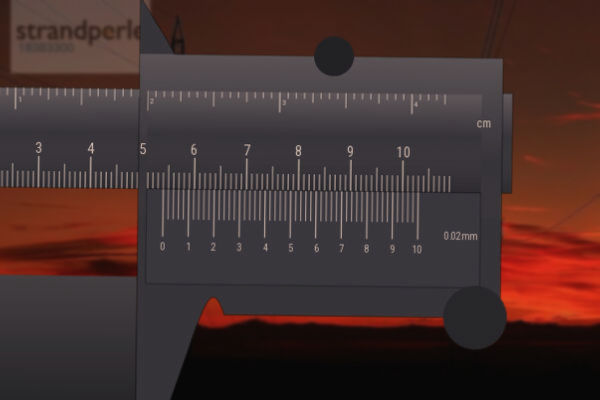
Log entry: 54.0 mm
